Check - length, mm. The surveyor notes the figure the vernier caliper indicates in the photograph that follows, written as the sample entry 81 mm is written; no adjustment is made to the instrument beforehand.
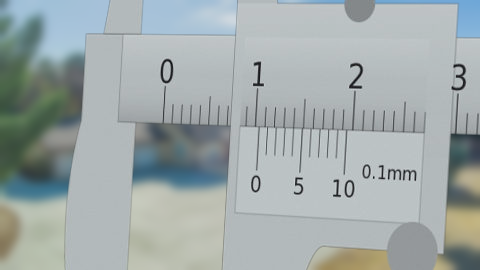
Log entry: 10.4 mm
